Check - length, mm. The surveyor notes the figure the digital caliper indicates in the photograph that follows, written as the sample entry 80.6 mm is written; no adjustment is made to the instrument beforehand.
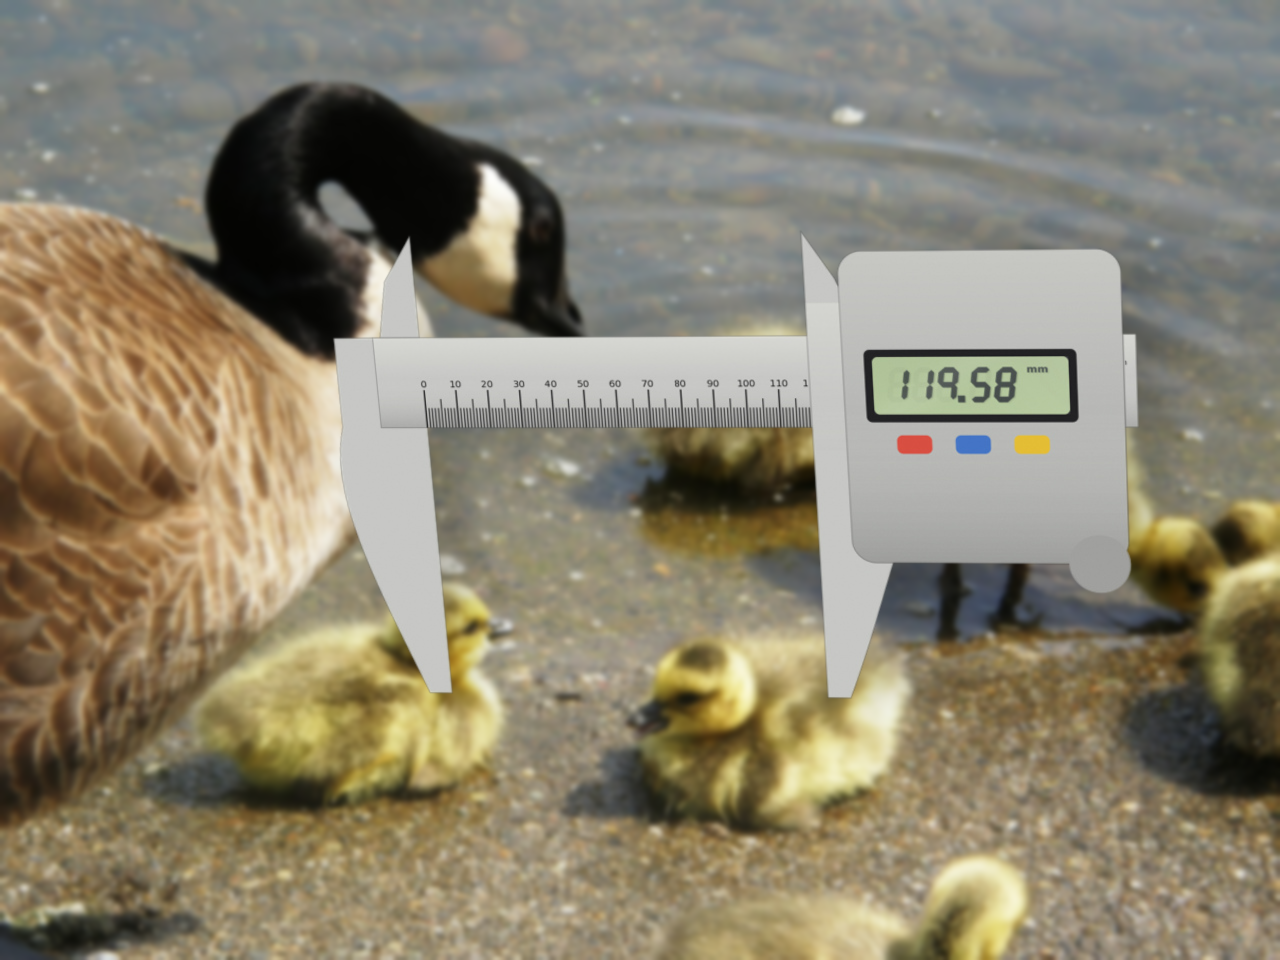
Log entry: 119.58 mm
